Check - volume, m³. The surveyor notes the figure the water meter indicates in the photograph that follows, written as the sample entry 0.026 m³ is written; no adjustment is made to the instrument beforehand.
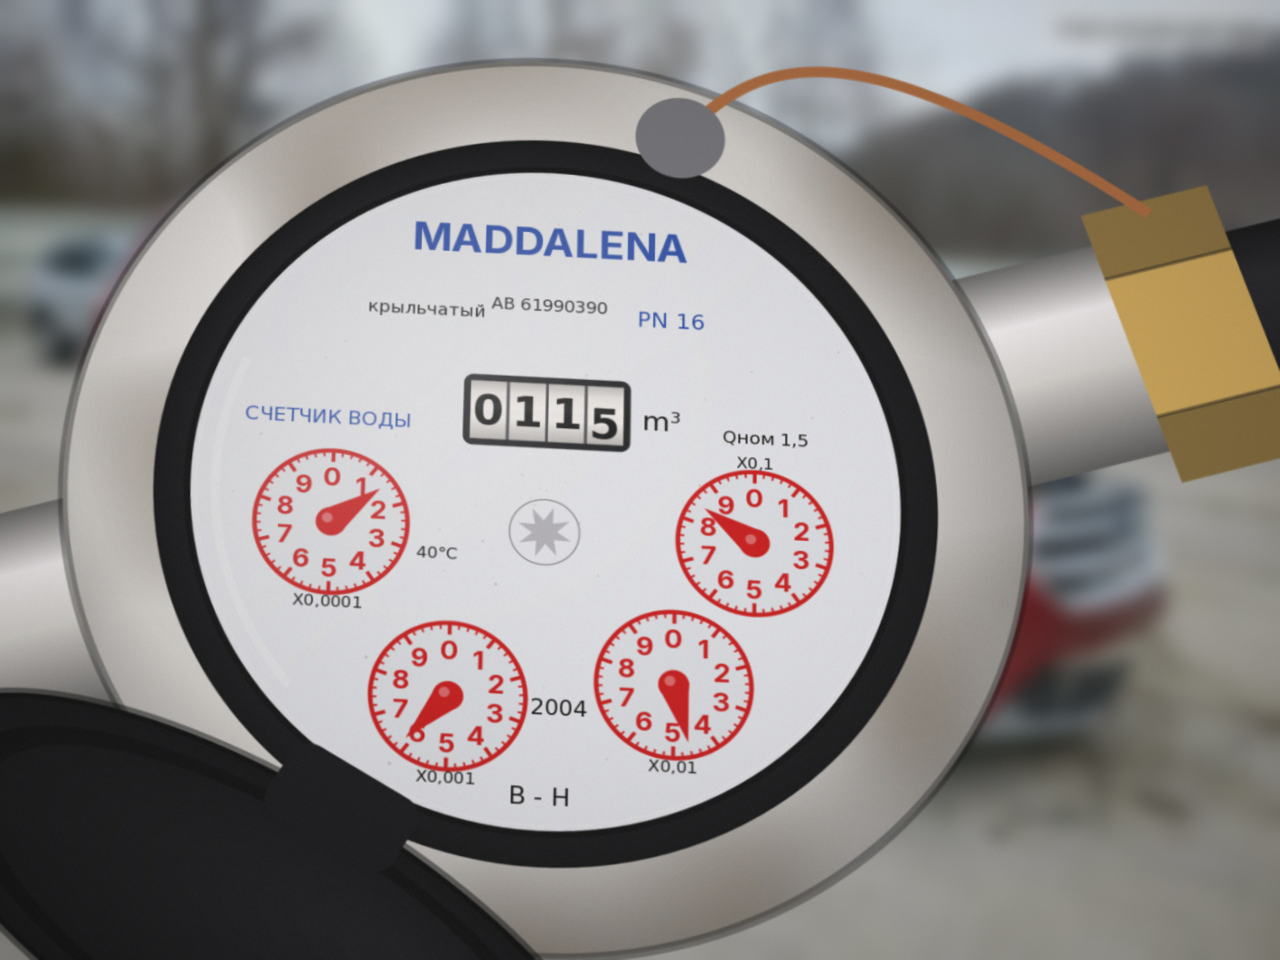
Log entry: 114.8461 m³
